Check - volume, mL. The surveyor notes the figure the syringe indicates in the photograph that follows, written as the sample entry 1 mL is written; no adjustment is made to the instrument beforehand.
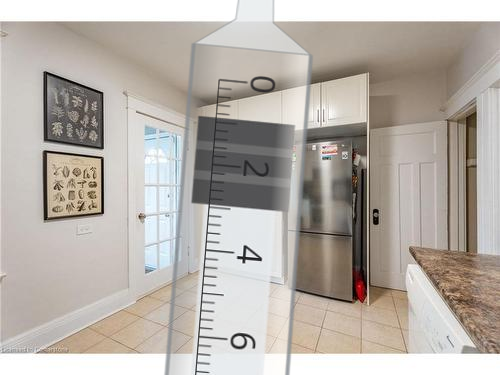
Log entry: 0.9 mL
